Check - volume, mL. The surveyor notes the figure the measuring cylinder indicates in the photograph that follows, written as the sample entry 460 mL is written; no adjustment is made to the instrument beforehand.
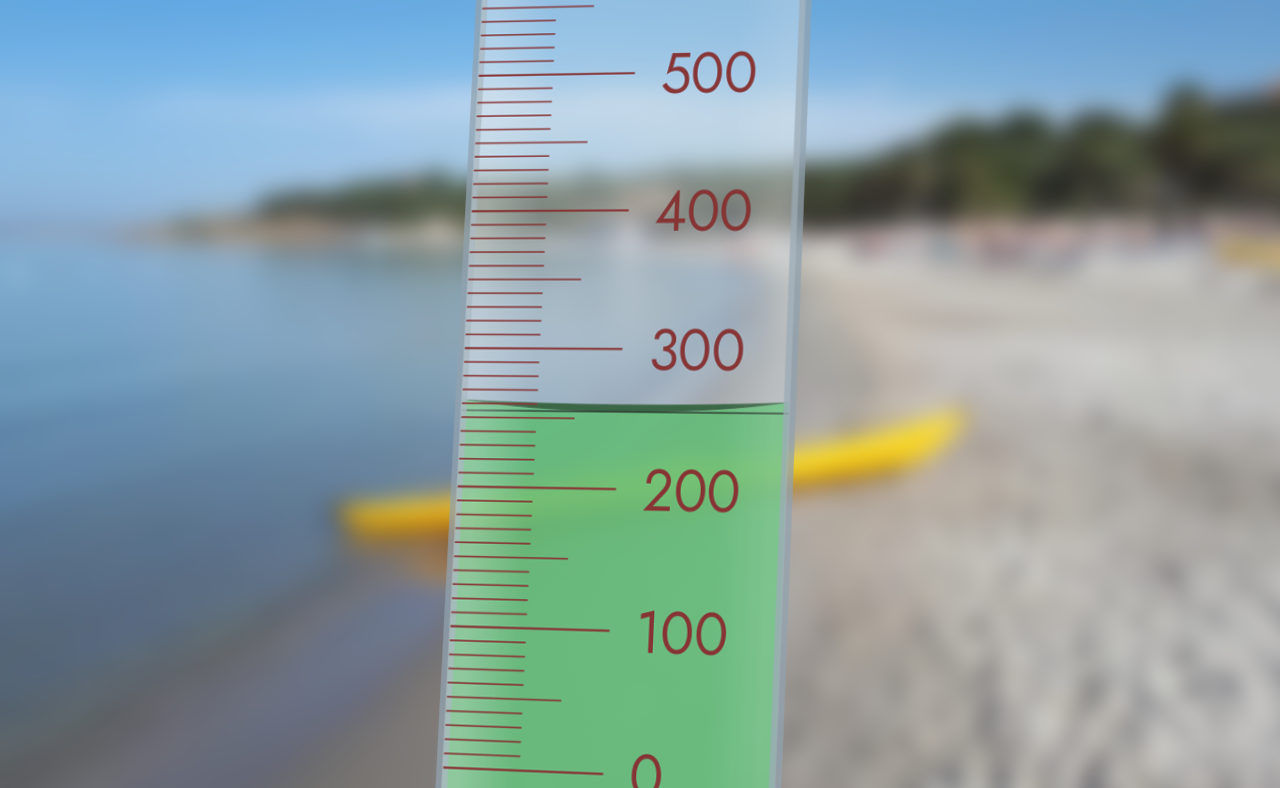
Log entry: 255 mL
